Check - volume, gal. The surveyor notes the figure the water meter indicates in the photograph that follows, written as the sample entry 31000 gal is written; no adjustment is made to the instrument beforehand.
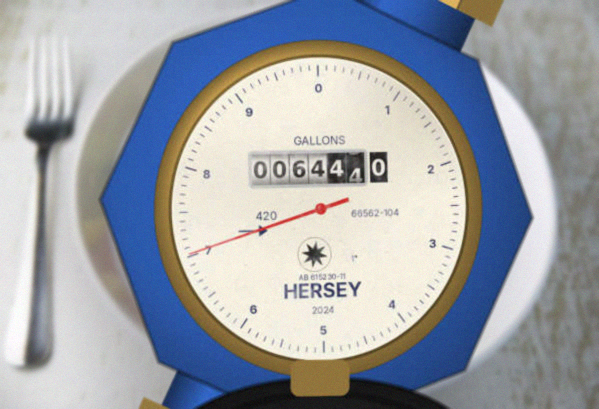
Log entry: 64437.0 gal
